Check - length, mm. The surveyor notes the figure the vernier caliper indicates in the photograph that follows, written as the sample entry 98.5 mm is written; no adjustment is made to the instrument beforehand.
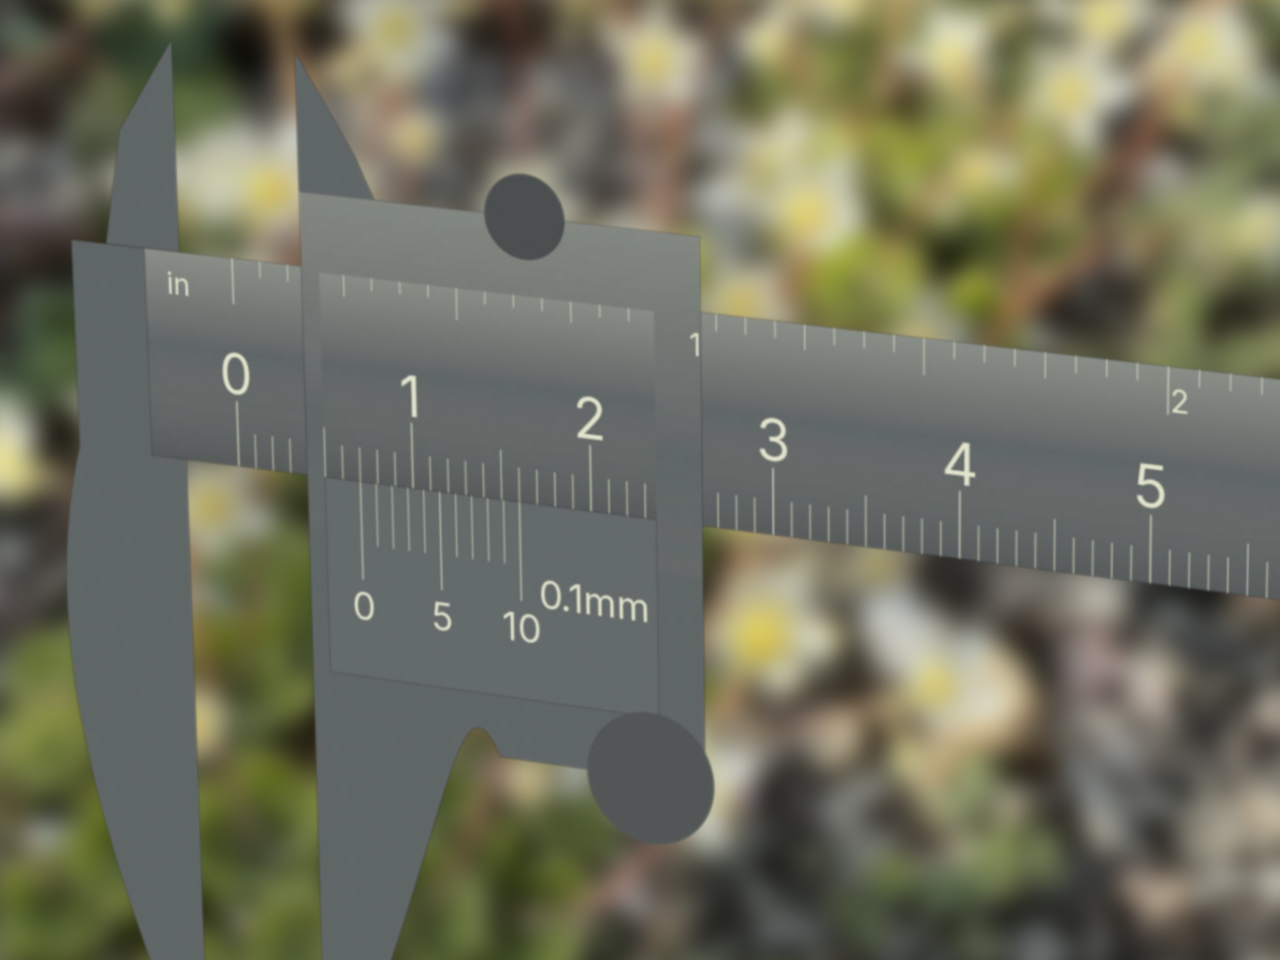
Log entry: 7.0 mm
